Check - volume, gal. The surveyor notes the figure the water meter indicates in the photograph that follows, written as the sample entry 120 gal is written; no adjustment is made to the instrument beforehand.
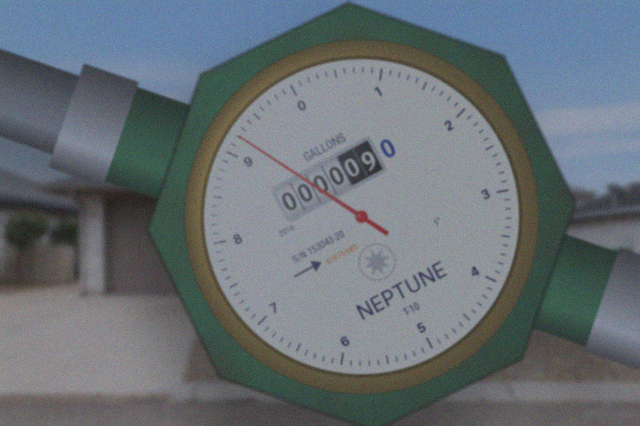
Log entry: 89.2 gal
